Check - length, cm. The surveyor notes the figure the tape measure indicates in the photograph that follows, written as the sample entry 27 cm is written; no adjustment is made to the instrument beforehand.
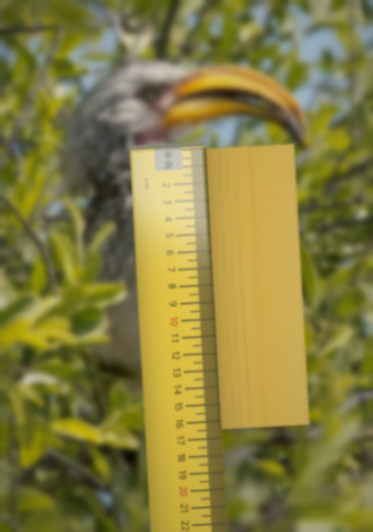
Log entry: 16.5 cm
